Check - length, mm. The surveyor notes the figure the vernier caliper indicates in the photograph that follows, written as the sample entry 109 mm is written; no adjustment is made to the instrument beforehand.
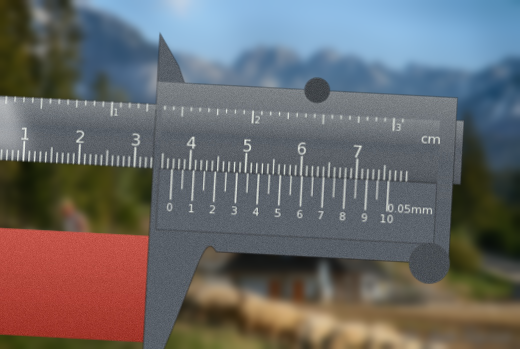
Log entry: 36.8 mm
